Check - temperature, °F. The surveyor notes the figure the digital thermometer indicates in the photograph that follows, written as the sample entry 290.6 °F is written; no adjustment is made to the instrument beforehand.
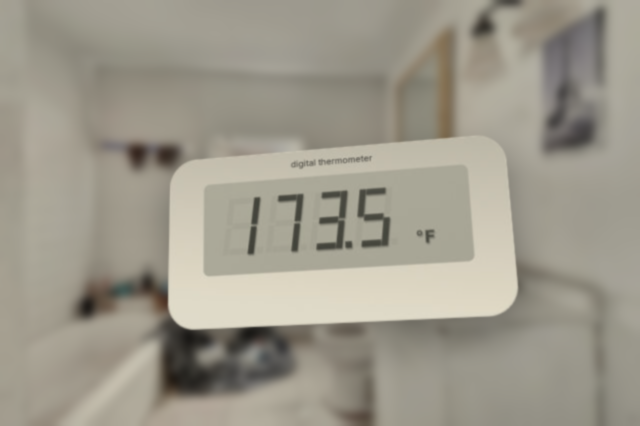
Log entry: 173.5 °F
